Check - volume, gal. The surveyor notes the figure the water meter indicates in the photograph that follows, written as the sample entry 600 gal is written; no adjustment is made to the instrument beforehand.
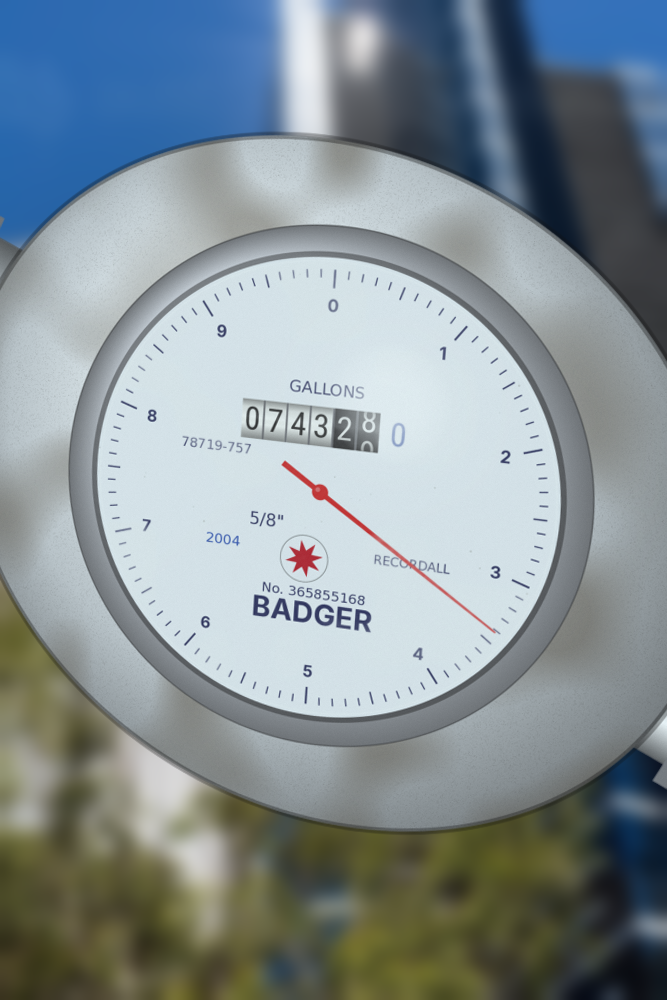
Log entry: 743283.4 gal
